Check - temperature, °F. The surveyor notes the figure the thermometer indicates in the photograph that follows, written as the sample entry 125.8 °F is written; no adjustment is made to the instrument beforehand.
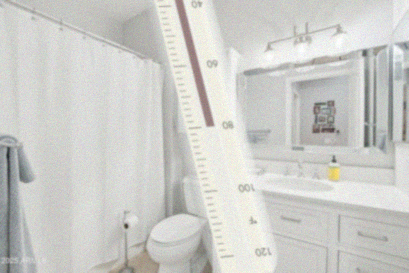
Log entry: 80 °F
